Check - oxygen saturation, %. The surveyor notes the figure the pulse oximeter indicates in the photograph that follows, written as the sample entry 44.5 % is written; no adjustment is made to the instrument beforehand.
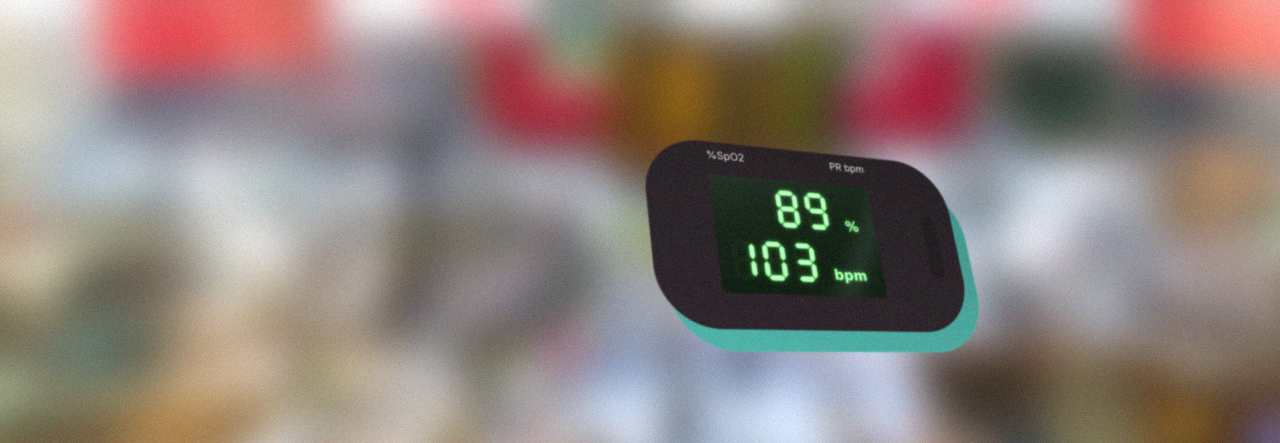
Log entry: 89 %
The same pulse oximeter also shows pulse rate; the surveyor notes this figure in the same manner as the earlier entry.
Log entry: 103 bpm
